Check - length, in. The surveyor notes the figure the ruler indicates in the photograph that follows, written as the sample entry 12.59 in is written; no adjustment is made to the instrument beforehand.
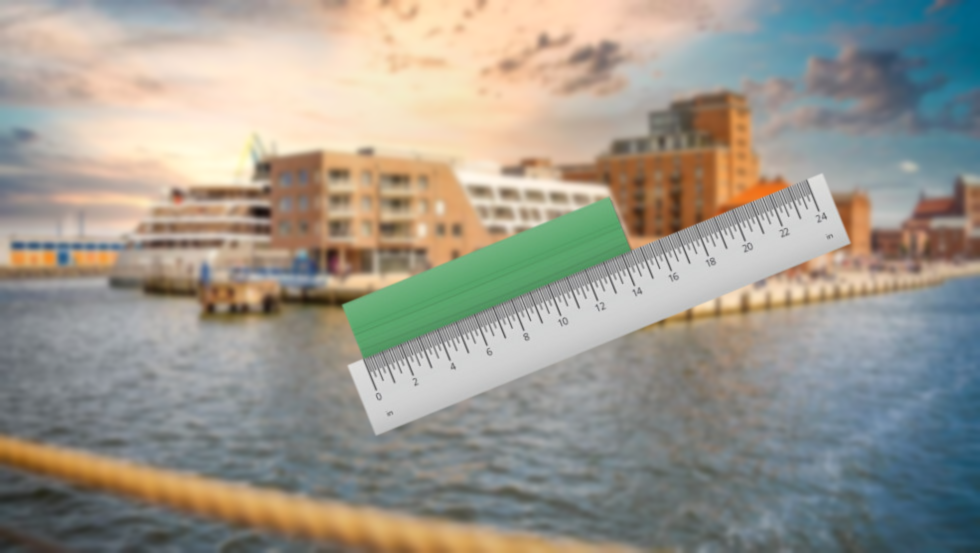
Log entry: 14.5 in
